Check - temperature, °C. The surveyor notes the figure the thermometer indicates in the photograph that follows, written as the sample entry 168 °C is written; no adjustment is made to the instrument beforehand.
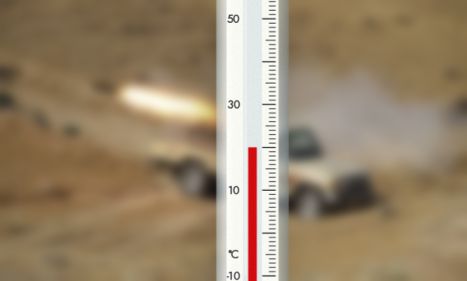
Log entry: 20 °C
